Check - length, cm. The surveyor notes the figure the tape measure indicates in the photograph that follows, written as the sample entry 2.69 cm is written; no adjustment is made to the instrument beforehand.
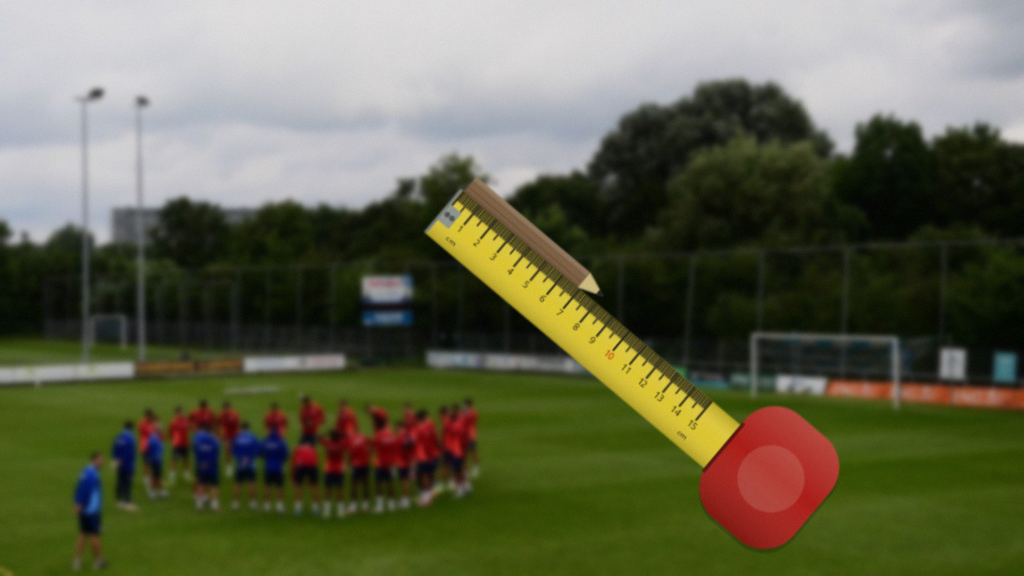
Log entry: 8 cm
